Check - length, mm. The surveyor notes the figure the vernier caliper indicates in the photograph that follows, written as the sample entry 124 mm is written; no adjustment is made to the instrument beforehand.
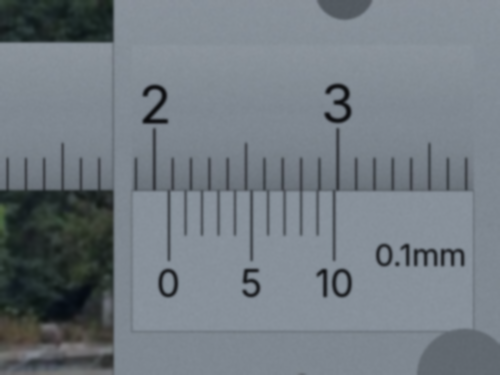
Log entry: 20.8 mm
